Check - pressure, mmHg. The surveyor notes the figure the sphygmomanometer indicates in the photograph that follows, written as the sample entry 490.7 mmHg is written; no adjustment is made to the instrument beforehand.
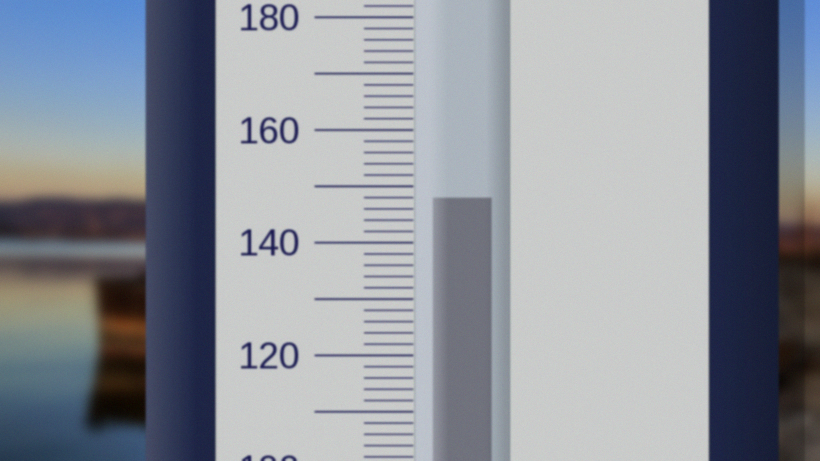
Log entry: 148 mmHg
